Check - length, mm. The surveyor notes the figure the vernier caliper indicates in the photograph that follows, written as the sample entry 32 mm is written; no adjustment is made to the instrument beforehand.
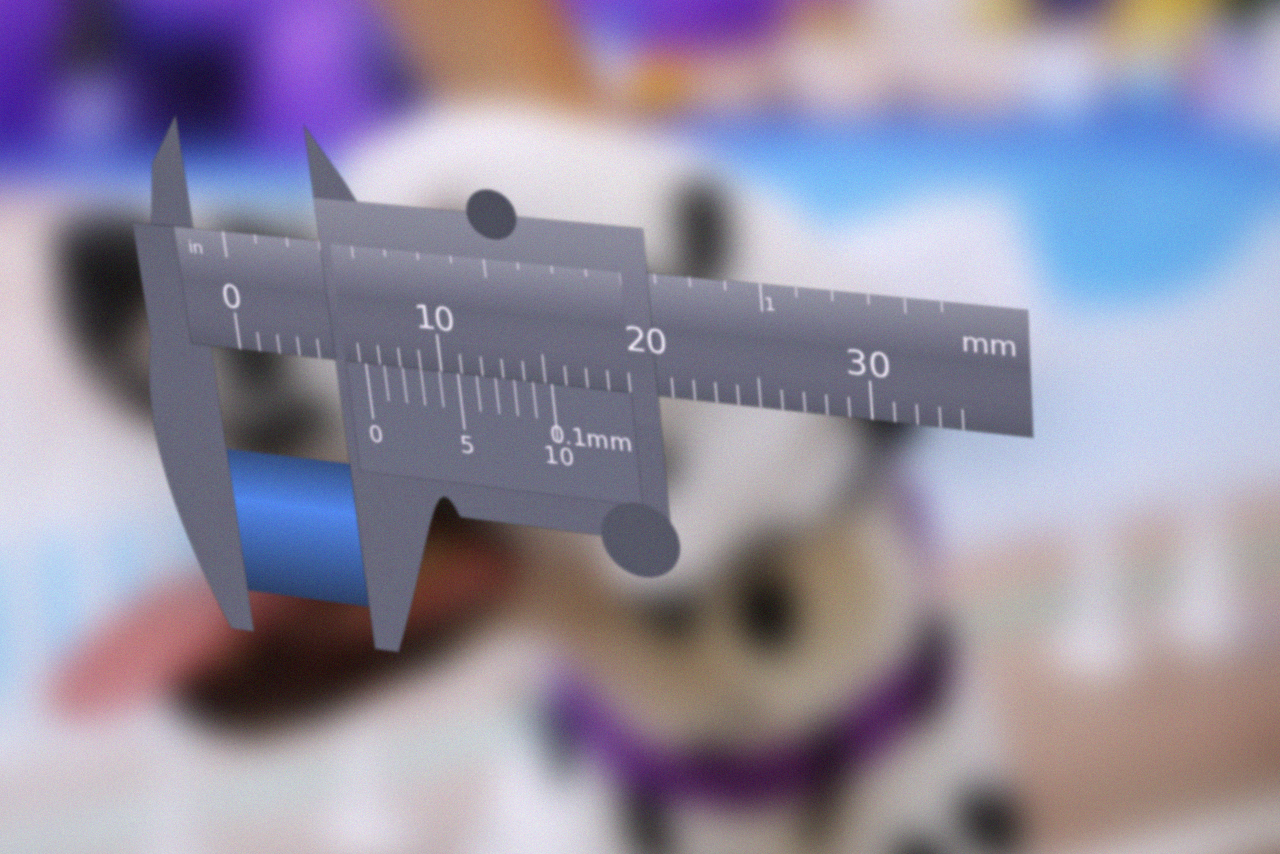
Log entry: 6.3 mm
